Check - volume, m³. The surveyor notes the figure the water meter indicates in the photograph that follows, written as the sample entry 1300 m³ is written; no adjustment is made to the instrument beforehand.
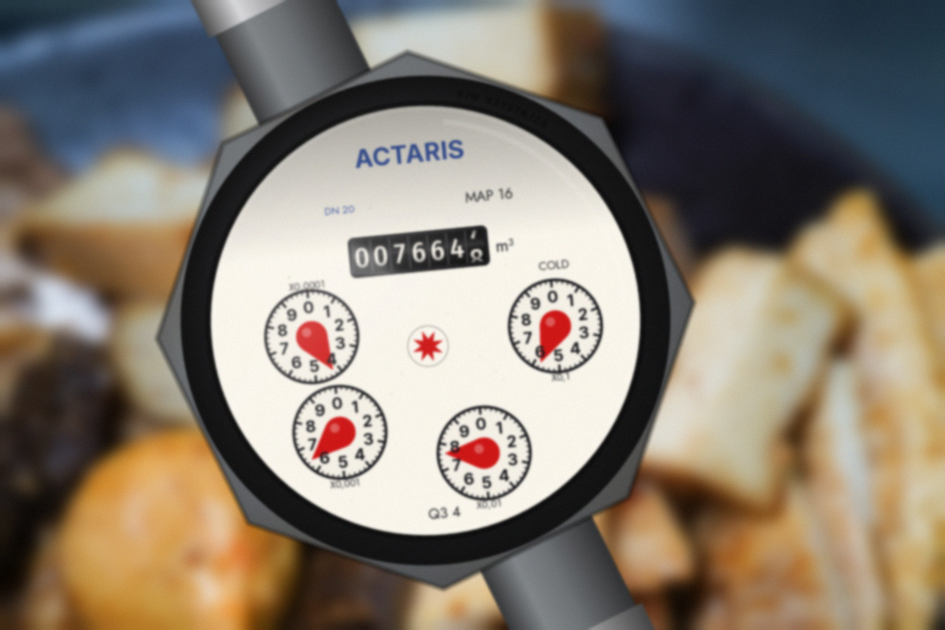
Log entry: 76647.5764 m³
